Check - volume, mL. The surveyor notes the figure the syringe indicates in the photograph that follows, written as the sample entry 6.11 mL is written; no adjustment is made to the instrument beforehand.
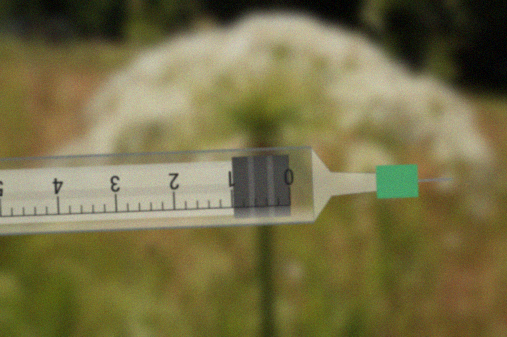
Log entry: 0 mL
